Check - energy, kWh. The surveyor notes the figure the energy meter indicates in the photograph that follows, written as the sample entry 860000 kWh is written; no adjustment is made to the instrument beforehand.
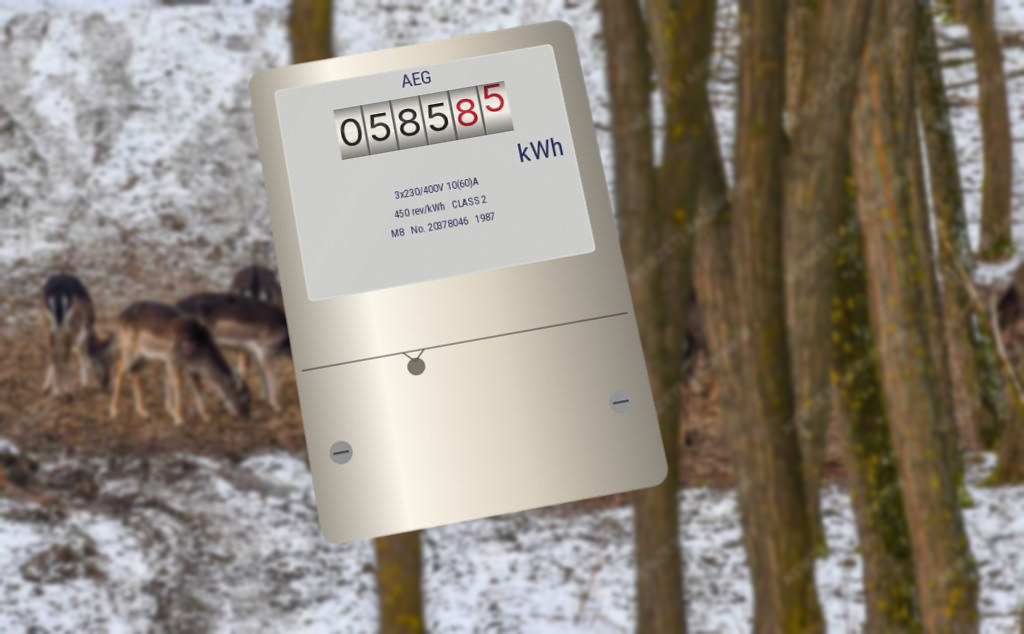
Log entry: 585.85 kWh
